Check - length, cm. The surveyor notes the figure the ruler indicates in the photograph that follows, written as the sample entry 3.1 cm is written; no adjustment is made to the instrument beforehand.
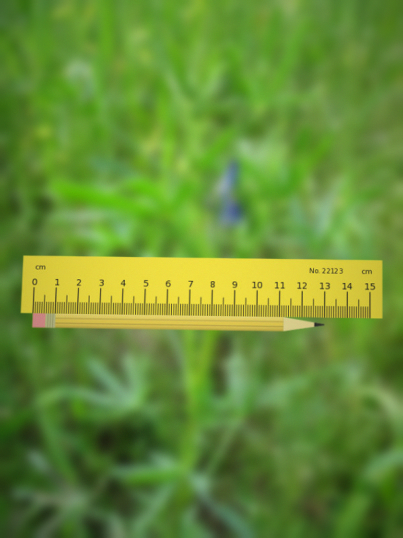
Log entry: 13 cm
